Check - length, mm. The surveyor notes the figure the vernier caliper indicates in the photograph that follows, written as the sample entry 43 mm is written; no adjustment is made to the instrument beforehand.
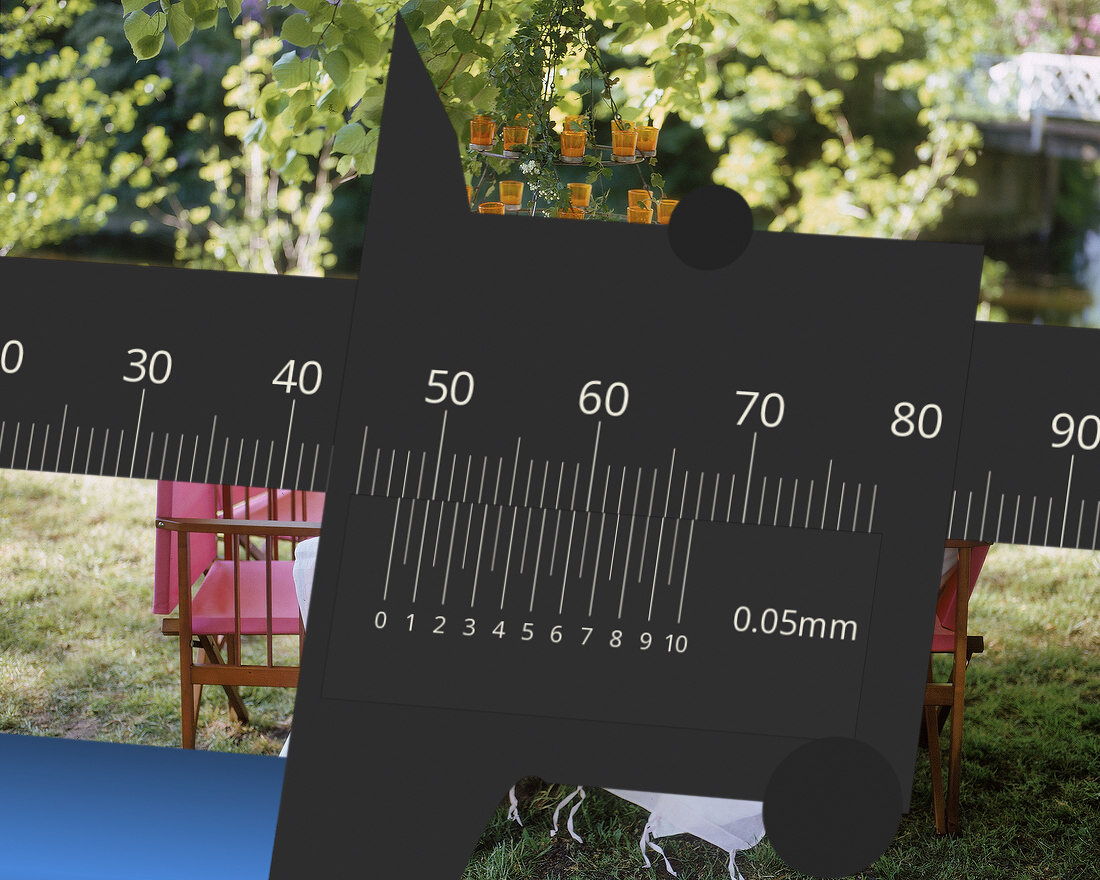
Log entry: 47.8 mm
